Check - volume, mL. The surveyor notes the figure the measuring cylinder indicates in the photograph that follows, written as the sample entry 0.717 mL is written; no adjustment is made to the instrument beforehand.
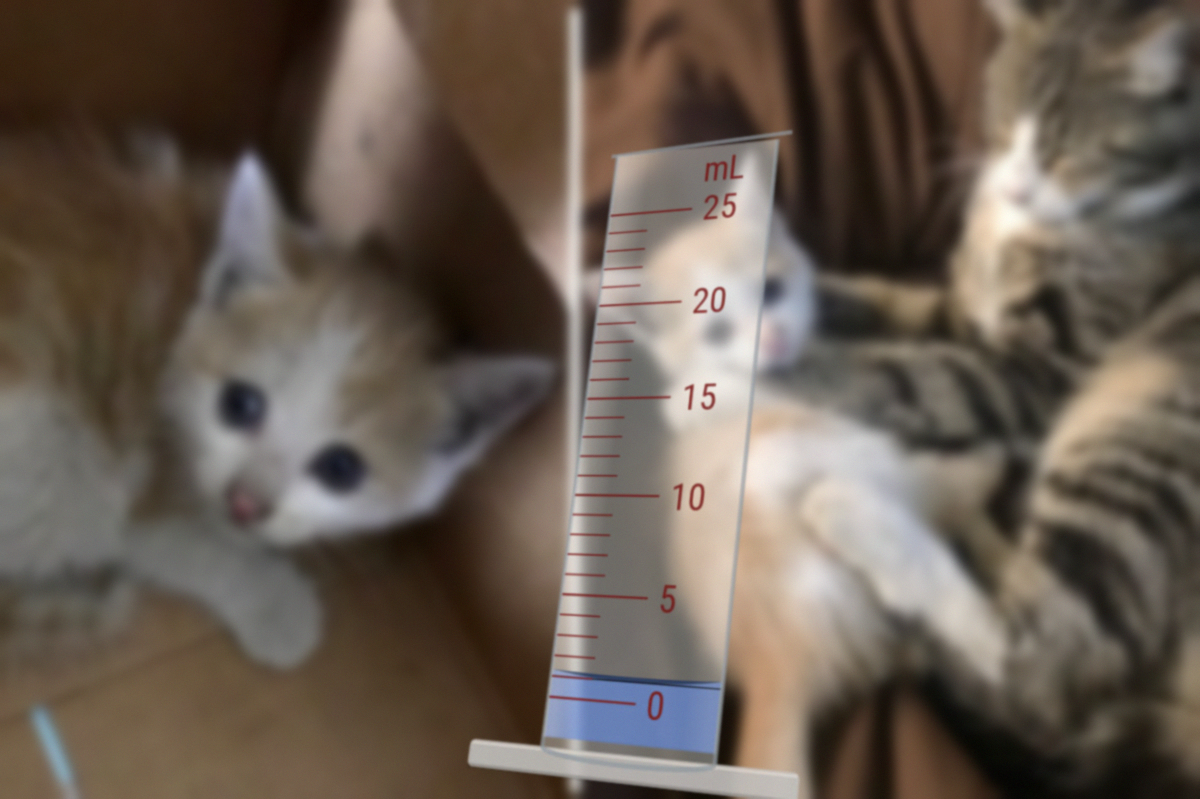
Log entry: 1 mL
